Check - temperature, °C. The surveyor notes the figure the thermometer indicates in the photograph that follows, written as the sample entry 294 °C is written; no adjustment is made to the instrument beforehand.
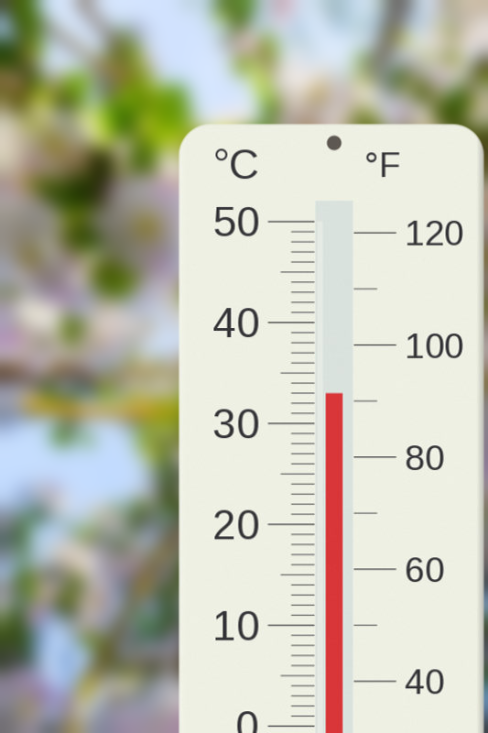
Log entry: 33 °C
